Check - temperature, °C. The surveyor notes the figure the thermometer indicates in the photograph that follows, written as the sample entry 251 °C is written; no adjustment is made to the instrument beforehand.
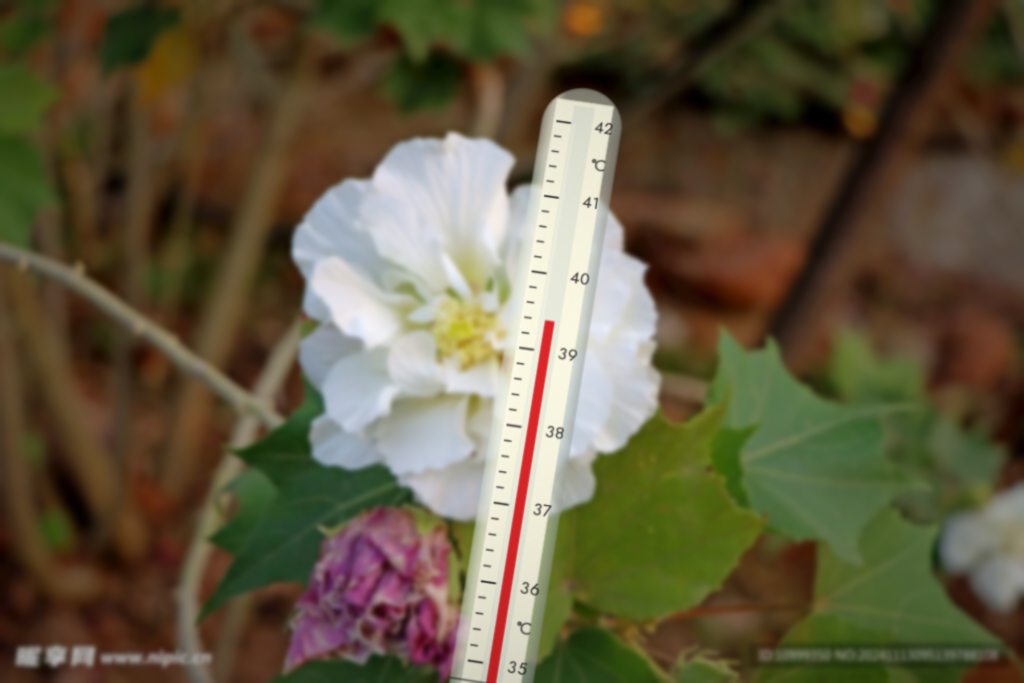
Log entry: 39.4 °C
